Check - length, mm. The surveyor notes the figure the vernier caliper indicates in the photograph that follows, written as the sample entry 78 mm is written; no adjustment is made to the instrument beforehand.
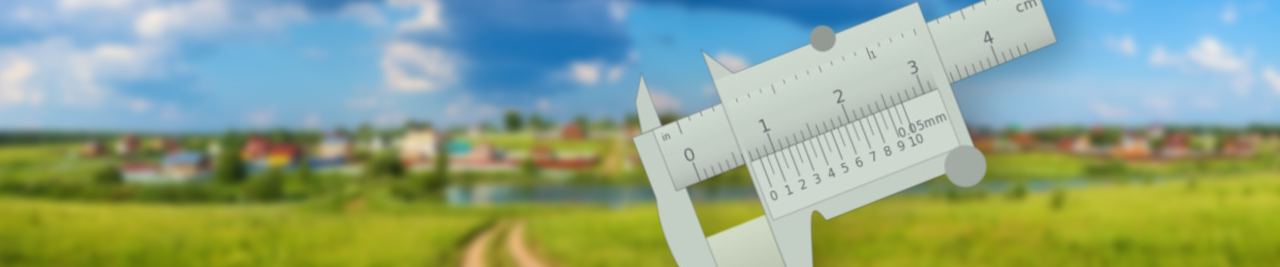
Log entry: 8.0 mm
